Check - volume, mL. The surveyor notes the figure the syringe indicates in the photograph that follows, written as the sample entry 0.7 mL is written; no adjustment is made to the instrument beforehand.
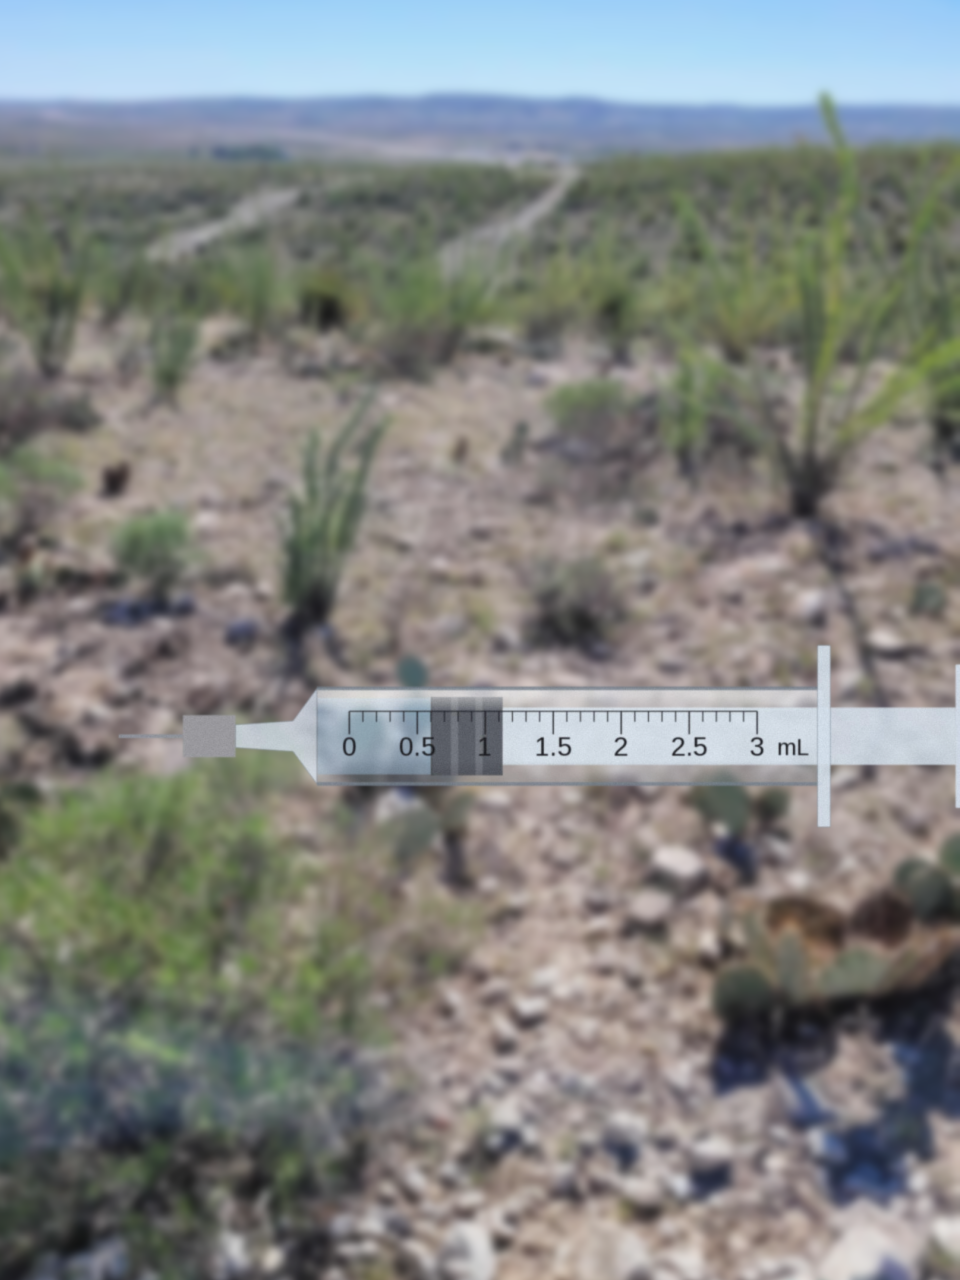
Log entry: 0.6 mL
